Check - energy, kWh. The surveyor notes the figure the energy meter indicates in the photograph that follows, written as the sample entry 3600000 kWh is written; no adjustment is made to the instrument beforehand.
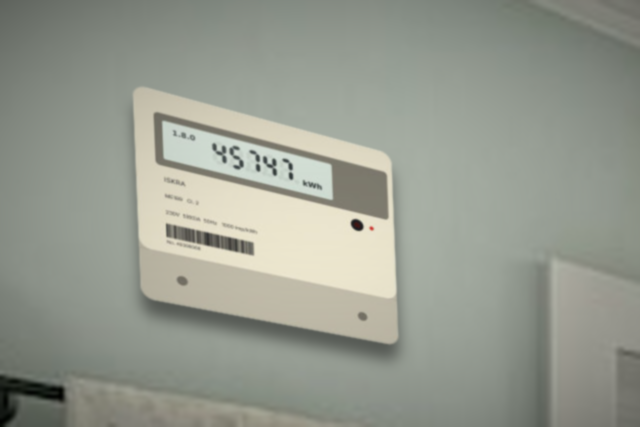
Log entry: 45747 kWh
